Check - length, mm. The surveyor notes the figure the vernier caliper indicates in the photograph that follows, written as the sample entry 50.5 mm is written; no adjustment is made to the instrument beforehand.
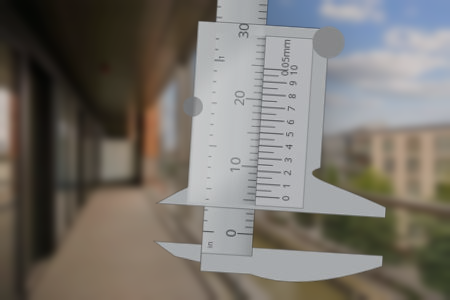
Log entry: 5.6 mm
